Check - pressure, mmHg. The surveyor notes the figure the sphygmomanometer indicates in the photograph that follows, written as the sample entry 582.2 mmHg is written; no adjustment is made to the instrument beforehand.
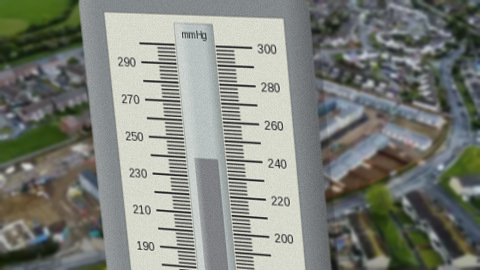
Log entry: 240 mmHg
